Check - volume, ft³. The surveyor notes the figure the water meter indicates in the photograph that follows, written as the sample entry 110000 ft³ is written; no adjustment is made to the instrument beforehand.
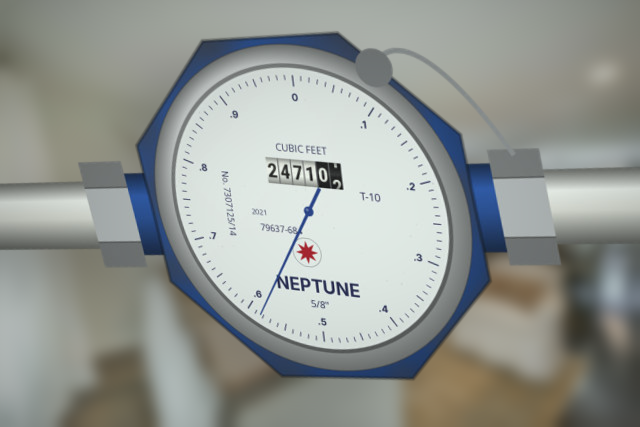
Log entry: 247101.58 ft³
